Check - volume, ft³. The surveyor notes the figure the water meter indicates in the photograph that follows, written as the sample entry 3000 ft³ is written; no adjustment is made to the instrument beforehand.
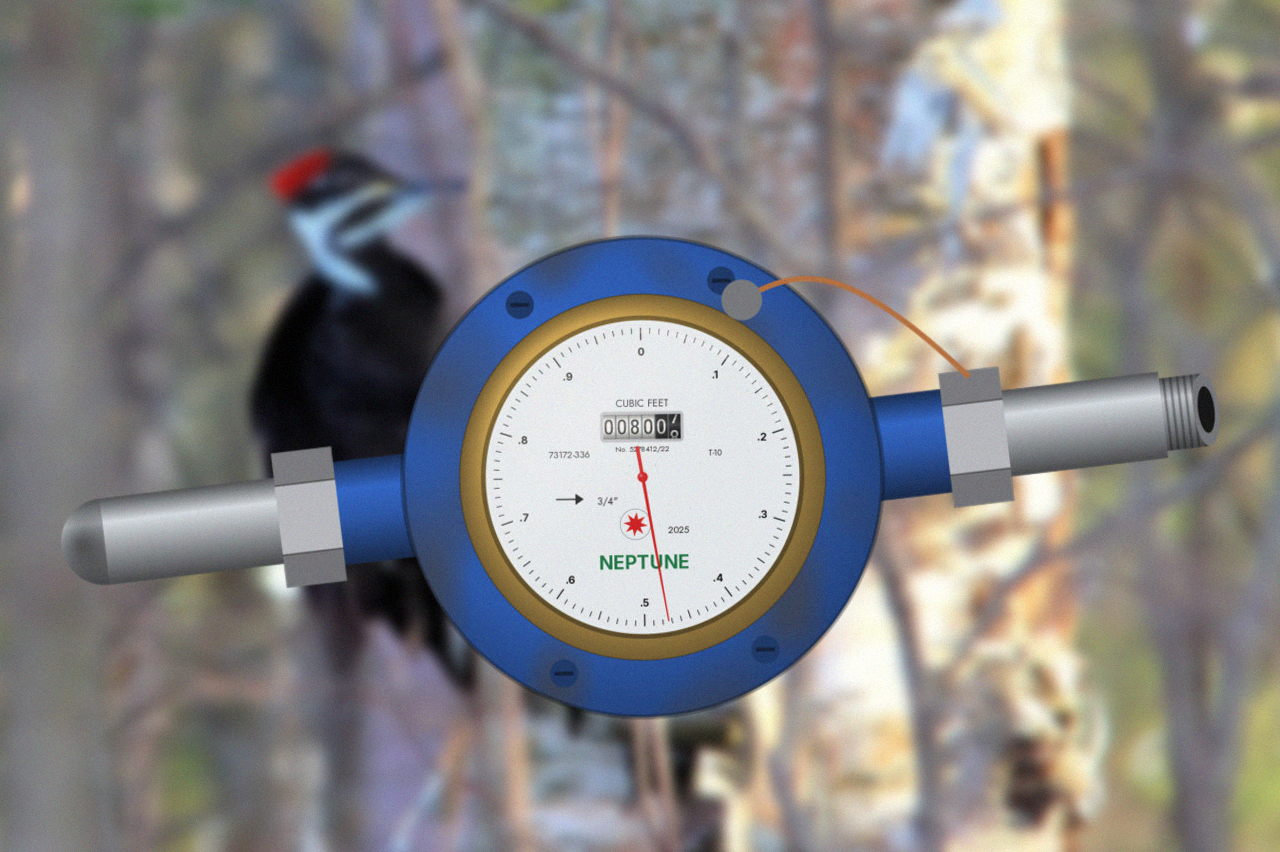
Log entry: 8007.47 ft³
